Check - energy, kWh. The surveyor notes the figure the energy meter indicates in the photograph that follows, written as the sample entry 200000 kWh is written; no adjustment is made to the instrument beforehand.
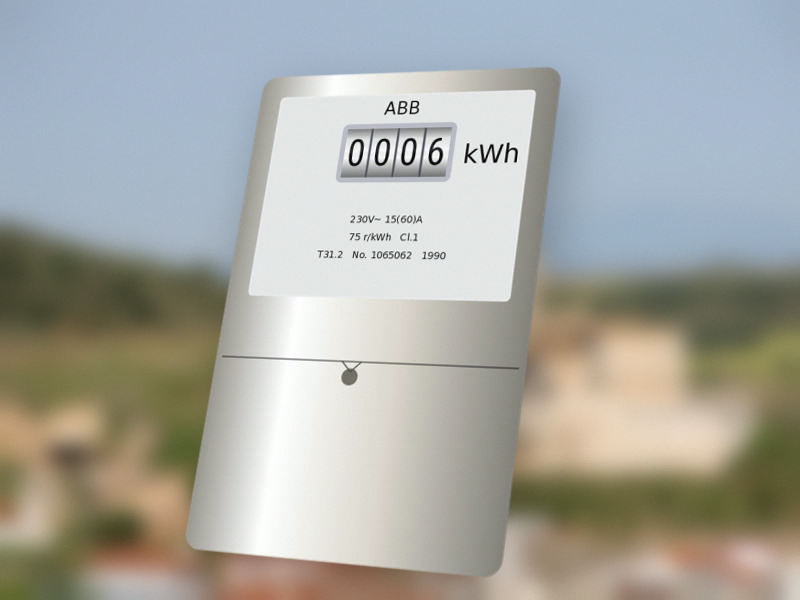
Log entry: 6 kWh
